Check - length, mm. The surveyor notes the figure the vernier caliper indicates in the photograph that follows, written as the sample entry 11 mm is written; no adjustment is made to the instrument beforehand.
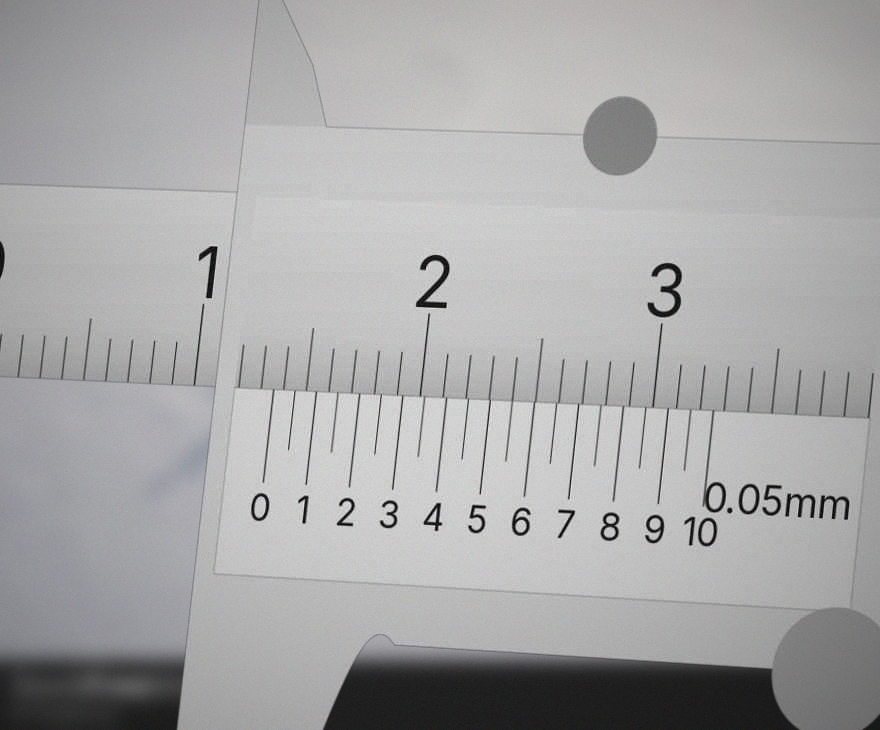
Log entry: 13.55 mm
